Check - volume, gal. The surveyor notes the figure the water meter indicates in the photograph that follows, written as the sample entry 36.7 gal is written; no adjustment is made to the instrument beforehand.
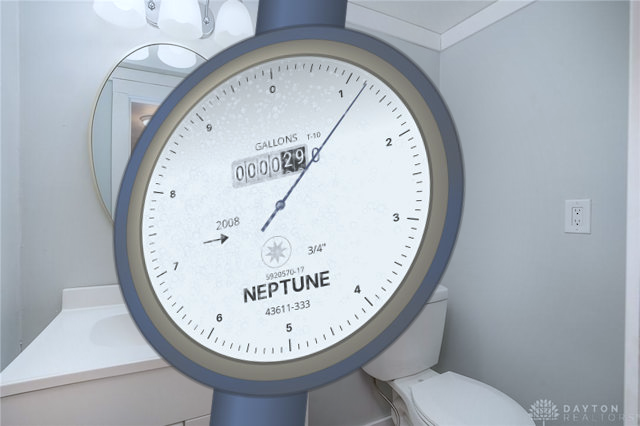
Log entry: 291.2 gal
